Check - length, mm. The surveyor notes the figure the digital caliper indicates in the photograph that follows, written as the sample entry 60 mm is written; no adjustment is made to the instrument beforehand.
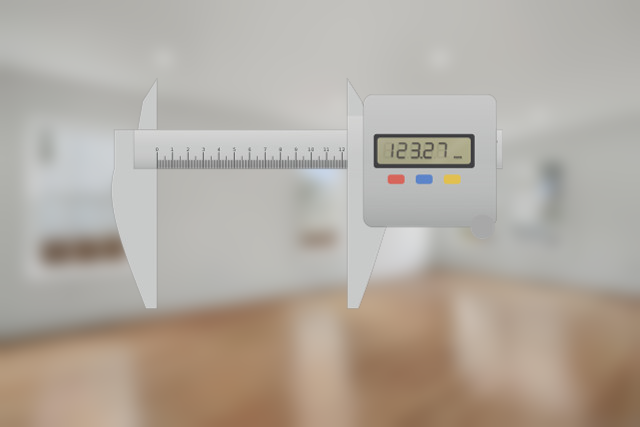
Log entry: 123.27 mm
